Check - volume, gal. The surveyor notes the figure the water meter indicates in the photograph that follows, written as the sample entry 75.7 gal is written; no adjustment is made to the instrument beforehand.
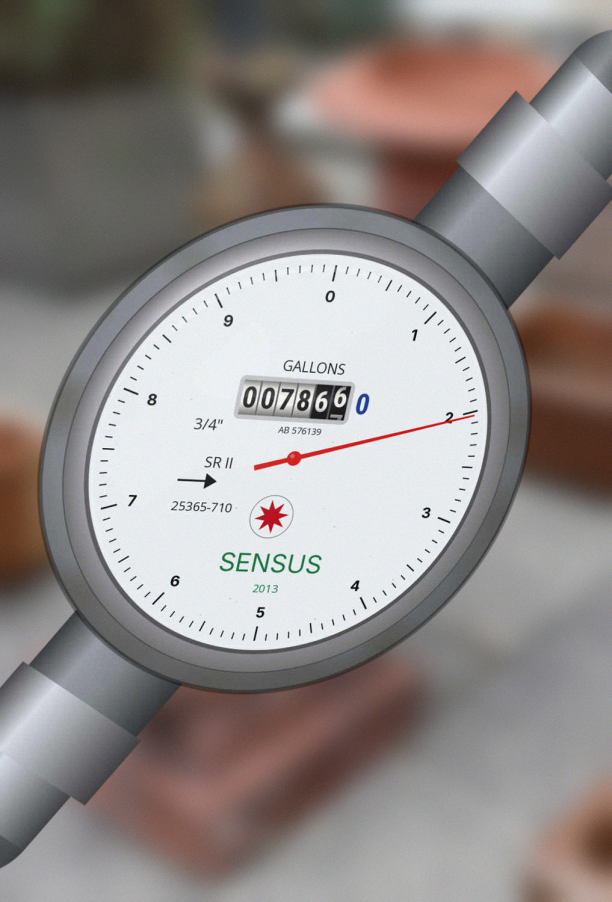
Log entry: 78662.0 gal
